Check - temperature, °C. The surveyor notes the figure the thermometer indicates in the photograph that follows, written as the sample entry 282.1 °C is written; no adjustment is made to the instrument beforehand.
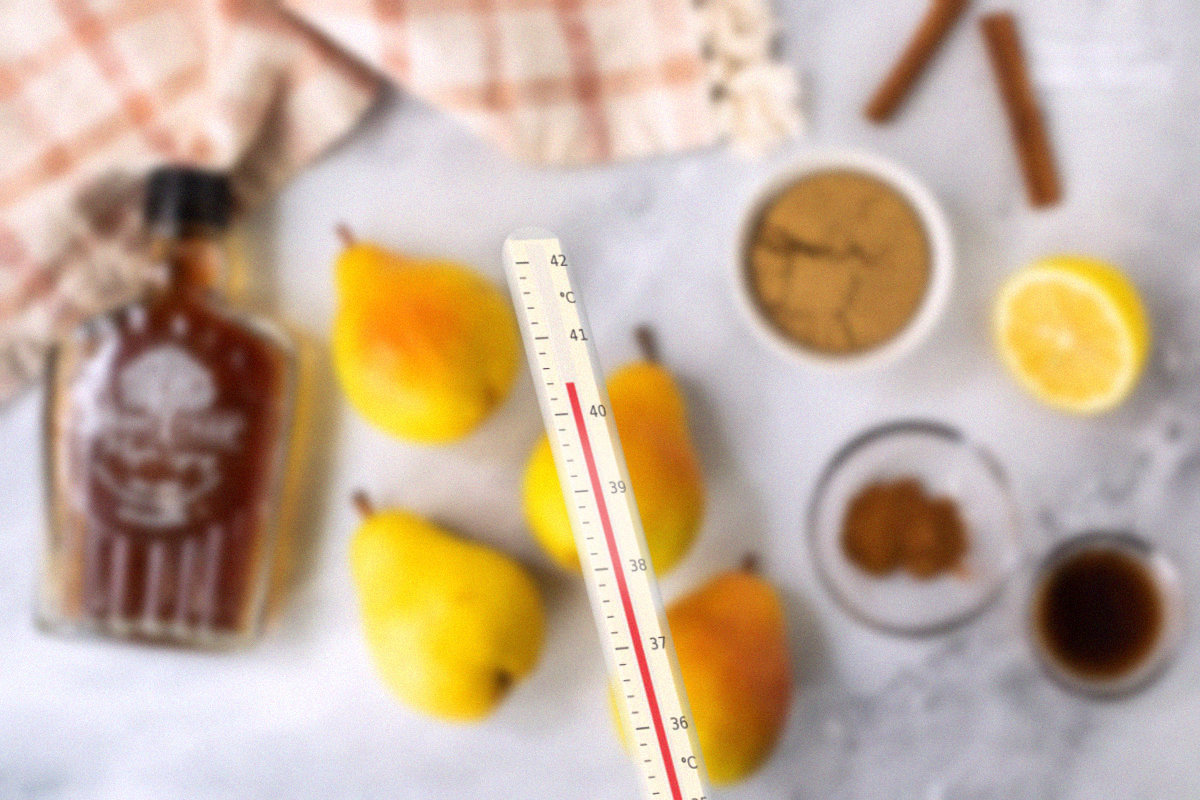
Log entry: 40.4 °C
